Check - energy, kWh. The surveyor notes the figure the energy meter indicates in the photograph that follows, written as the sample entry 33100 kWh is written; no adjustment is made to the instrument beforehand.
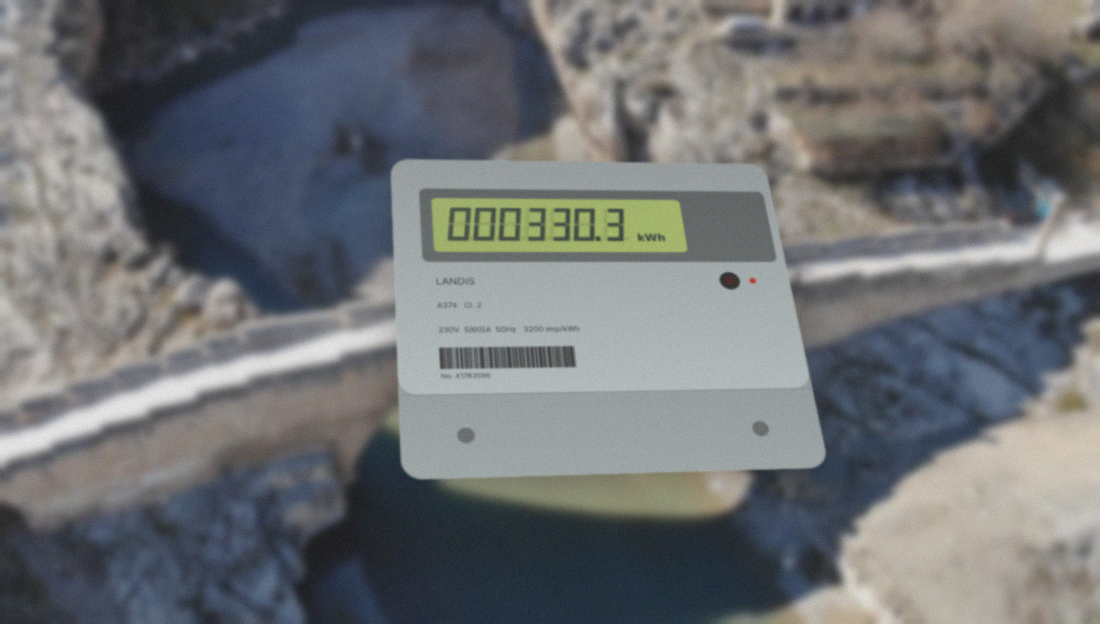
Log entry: 330.3 kWh
